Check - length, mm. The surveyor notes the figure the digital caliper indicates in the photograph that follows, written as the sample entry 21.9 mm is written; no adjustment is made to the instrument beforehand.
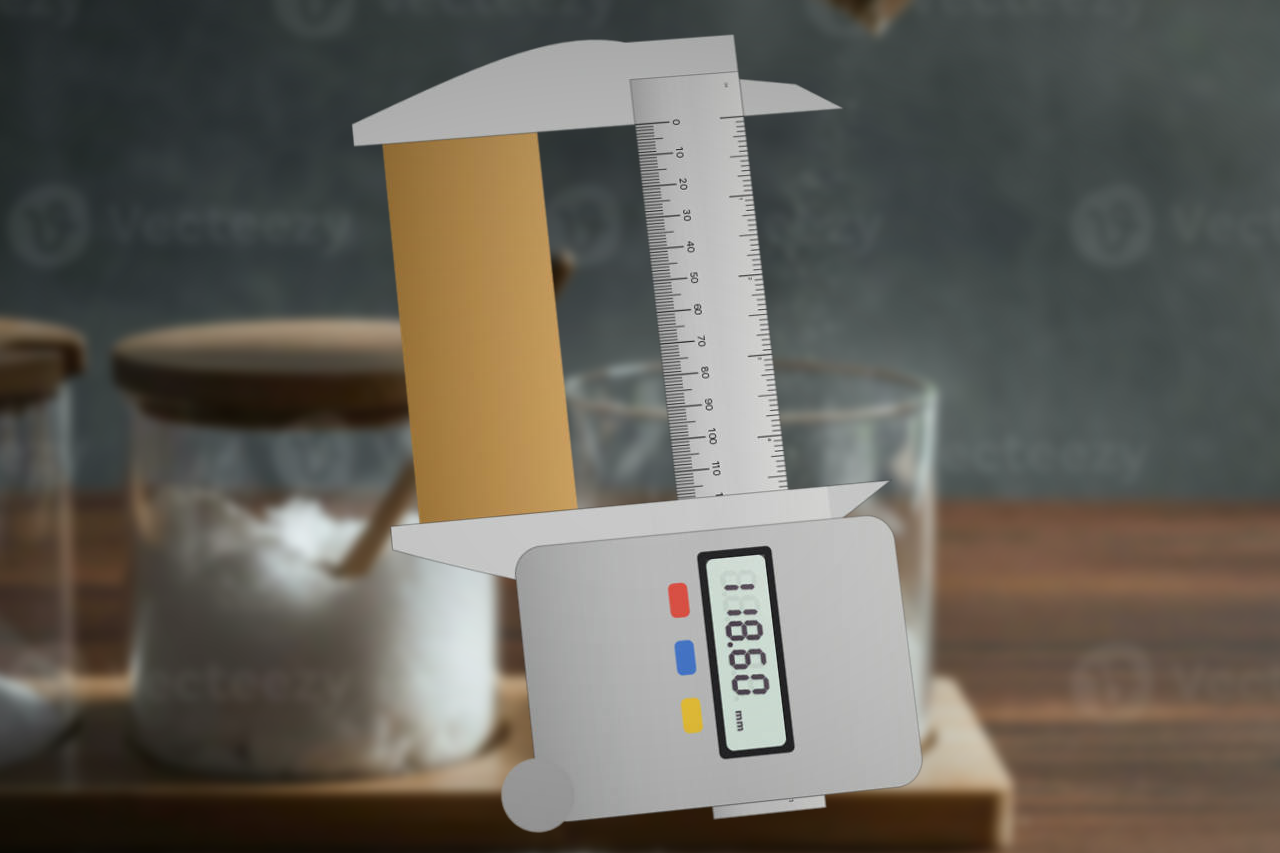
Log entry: 118.60 mm
